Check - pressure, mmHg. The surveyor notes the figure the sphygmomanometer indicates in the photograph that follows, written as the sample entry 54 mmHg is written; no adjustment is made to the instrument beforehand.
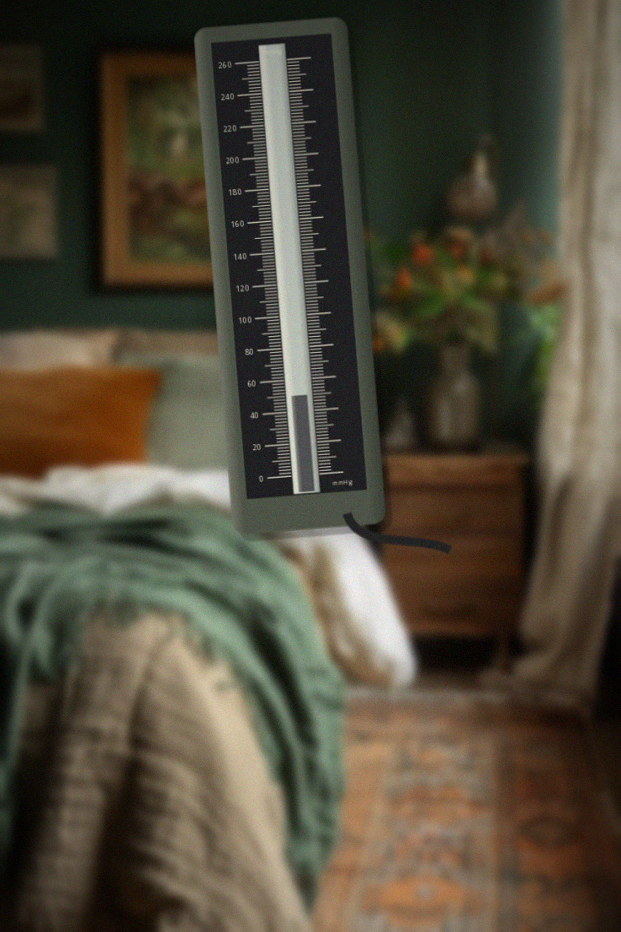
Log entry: 50 mmHg
